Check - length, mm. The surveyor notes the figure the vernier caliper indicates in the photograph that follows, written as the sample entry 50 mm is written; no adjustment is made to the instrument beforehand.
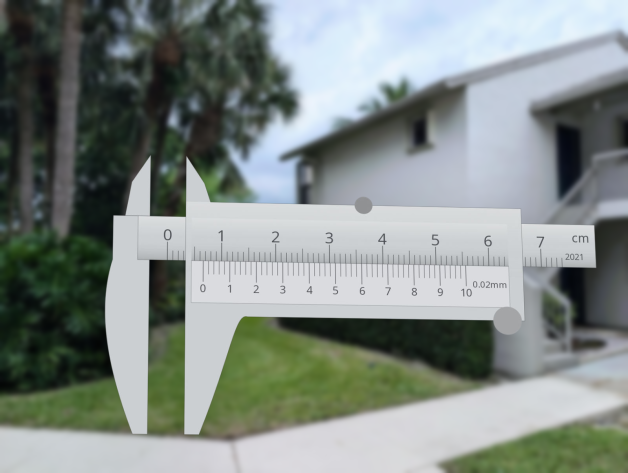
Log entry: 6.6 mm
